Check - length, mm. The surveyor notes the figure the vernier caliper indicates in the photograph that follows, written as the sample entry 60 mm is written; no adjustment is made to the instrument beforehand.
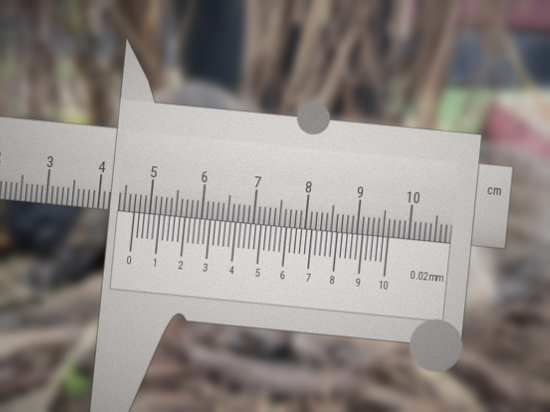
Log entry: 47.0 mm
